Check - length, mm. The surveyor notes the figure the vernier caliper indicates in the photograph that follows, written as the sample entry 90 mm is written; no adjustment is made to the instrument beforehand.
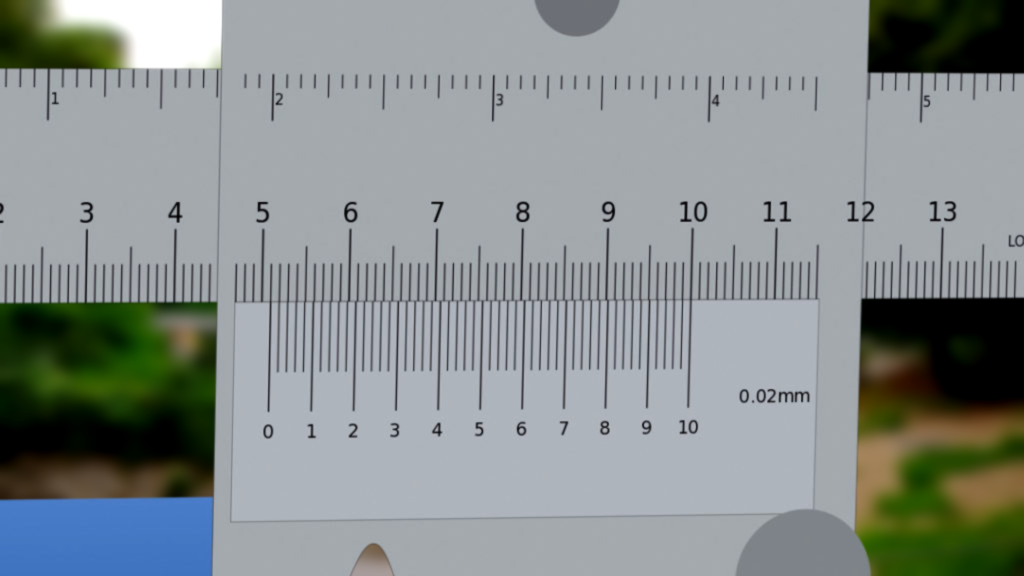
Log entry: 51.0 mm
